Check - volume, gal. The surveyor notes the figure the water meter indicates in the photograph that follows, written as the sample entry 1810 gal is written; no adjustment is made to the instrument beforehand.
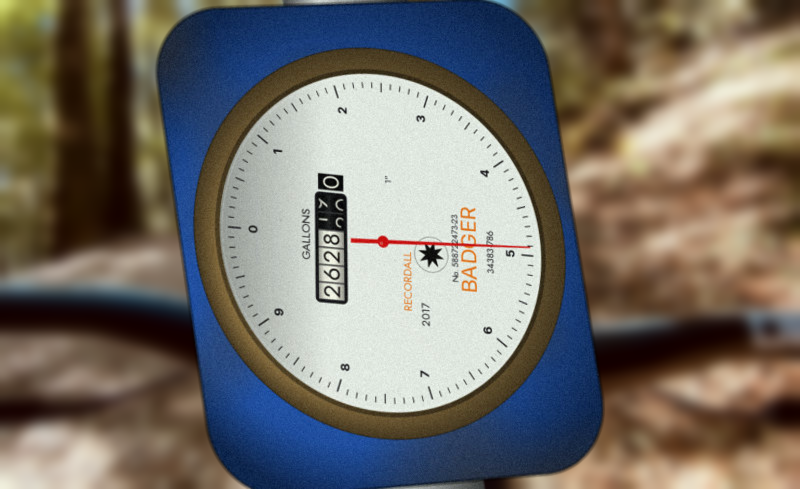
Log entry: 2628194.9 gal
